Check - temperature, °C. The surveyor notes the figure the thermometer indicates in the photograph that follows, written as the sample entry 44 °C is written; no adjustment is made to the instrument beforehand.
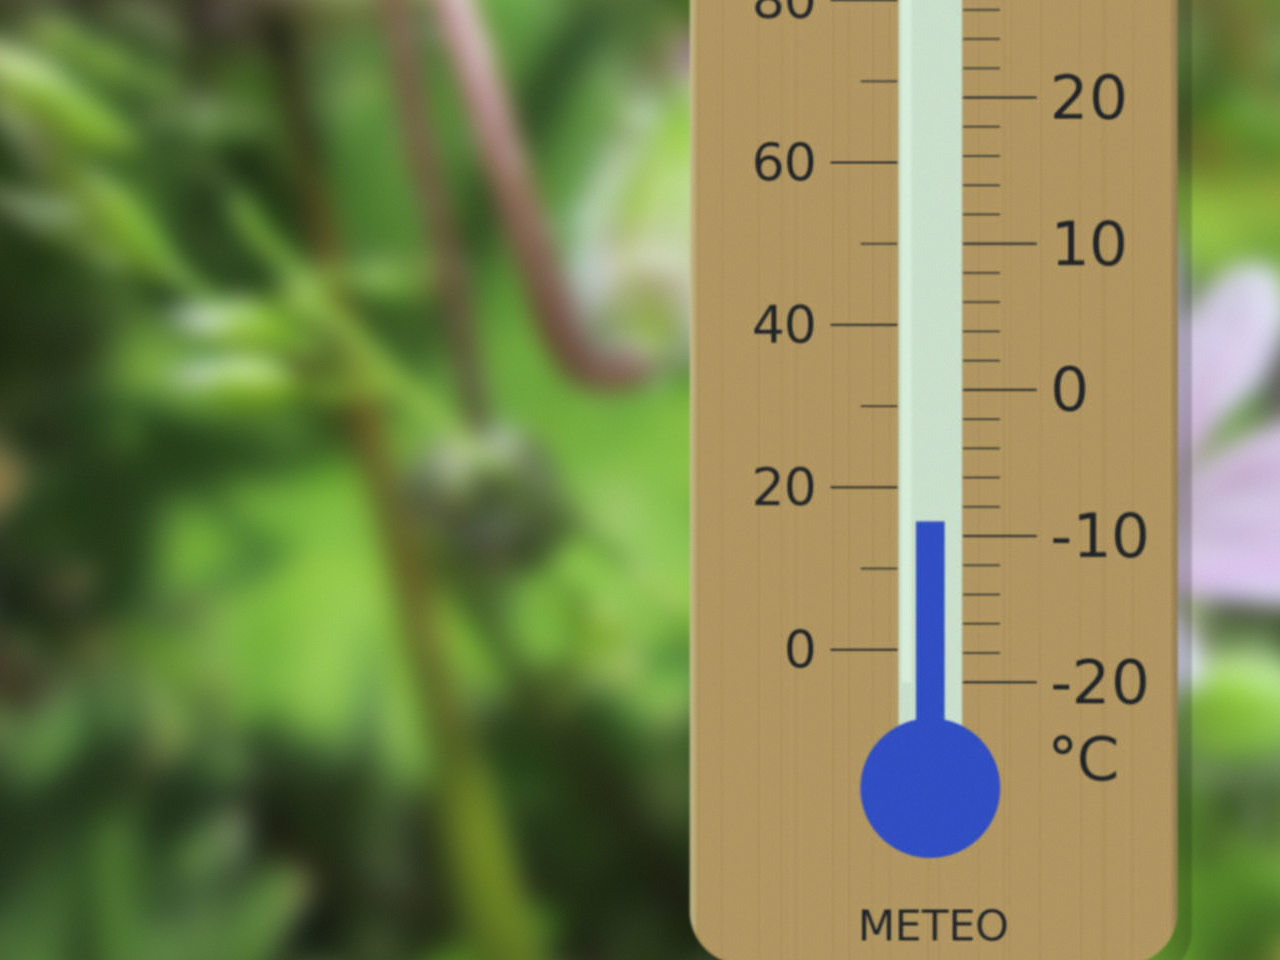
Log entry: -9 °C
